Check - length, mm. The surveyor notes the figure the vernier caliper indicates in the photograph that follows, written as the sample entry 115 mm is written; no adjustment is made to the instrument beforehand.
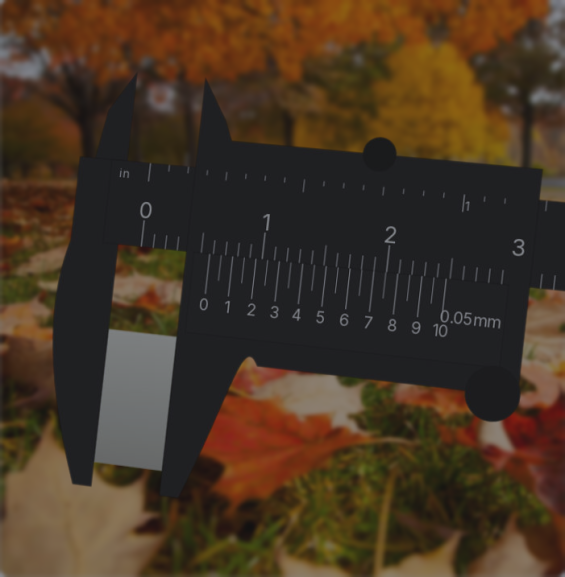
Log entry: 5.7 mm
